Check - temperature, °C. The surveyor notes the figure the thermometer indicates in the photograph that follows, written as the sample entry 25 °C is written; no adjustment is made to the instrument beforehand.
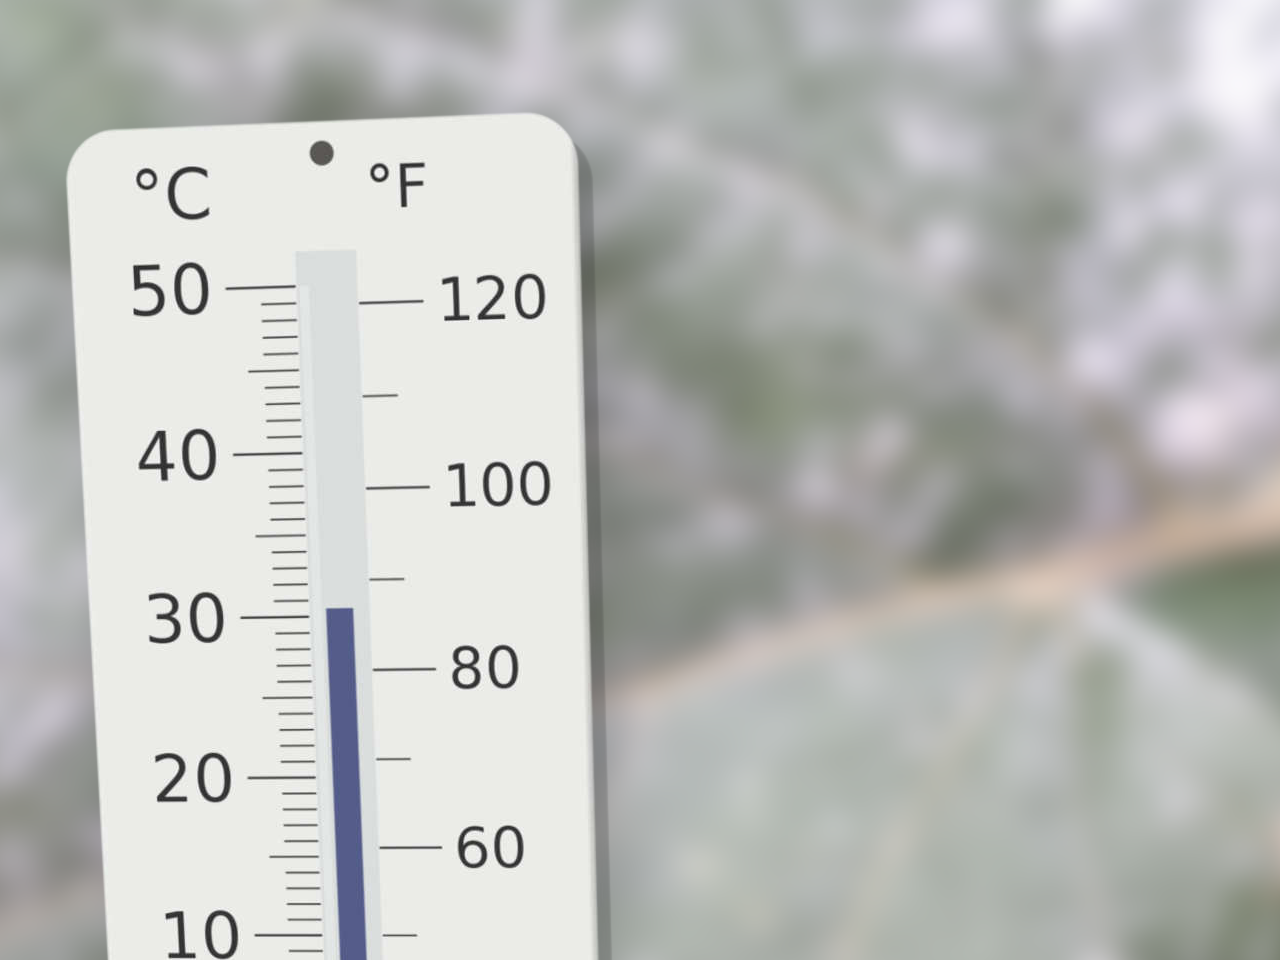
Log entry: 30.5 °C
